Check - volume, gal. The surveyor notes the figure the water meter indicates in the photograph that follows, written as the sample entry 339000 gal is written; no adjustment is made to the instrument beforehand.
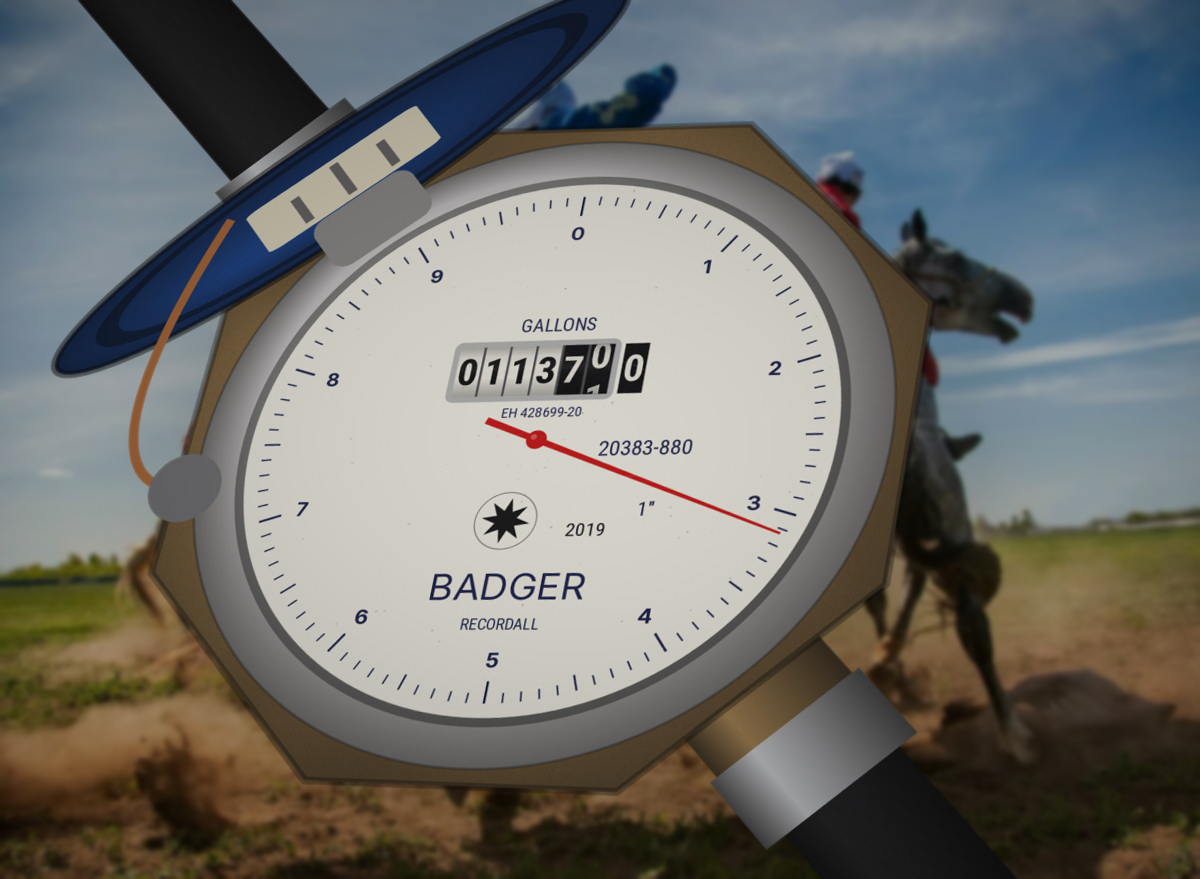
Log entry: 113703.1 gal
